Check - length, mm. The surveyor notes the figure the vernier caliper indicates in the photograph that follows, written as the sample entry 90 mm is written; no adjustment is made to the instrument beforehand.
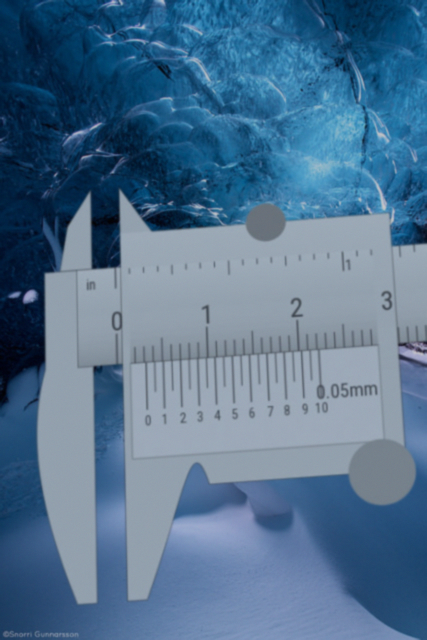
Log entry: 3.2 mm
